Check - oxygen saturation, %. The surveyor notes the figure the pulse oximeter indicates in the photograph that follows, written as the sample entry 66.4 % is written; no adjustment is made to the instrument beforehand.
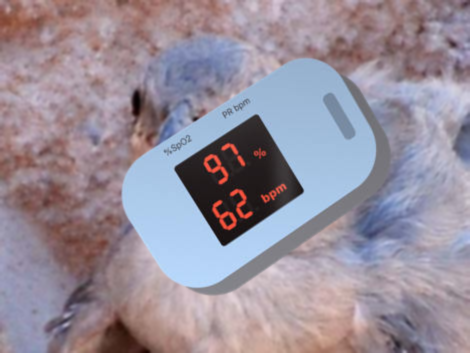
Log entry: 97 %
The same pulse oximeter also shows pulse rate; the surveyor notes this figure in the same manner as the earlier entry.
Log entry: 62 bpm
